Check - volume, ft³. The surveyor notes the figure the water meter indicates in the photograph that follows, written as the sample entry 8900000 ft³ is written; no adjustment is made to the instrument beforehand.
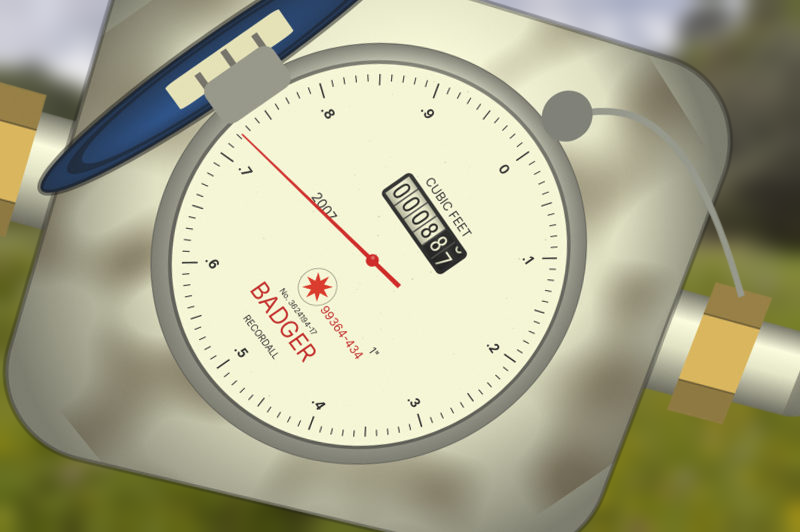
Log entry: 886.72 ft³
